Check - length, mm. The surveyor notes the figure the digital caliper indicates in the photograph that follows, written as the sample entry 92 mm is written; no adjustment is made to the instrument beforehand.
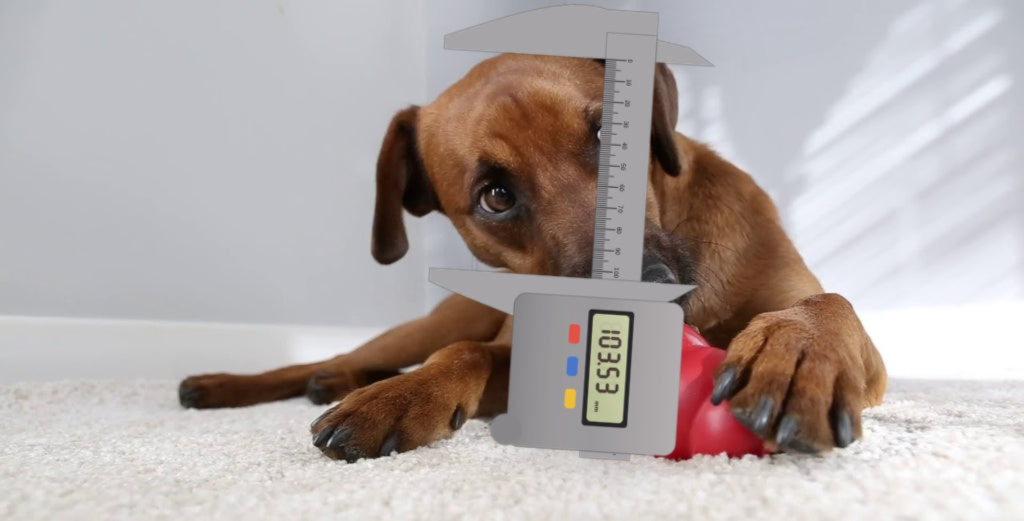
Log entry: 103.53 mm
